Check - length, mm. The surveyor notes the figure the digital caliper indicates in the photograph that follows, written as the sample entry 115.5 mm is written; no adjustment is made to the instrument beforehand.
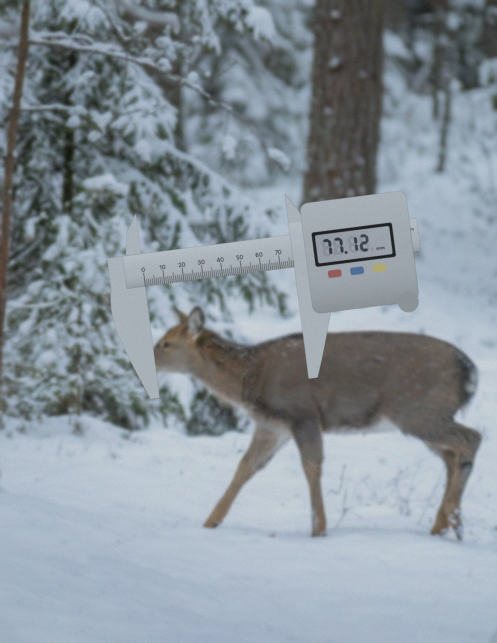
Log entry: 77.12 mm
